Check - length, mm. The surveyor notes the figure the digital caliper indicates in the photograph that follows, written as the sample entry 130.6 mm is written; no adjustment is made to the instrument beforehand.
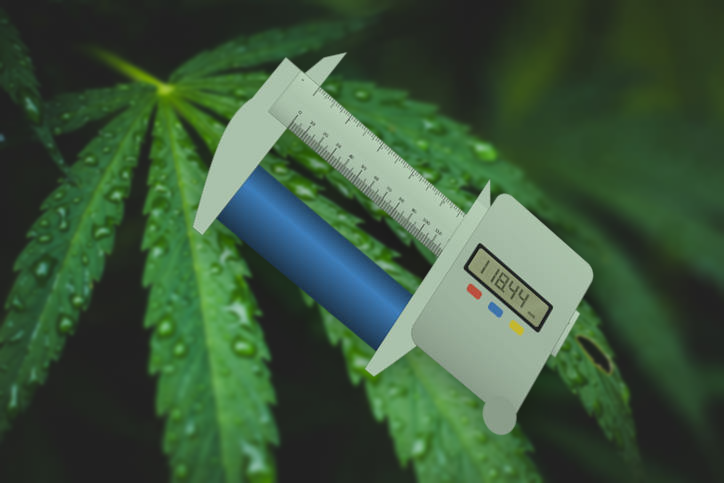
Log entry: 118.44 mm
